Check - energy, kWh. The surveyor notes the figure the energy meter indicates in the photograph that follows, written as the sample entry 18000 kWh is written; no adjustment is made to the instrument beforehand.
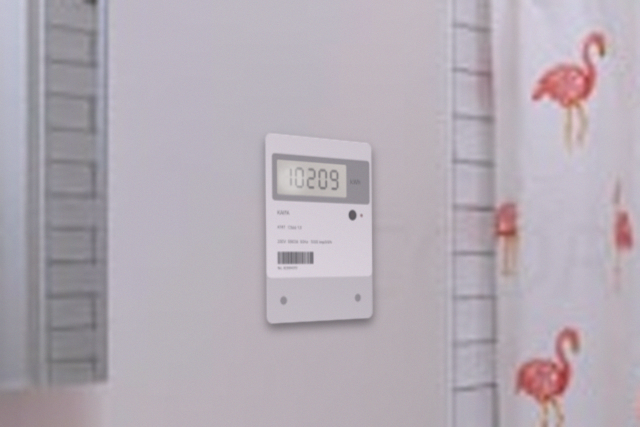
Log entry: 10209 kWh
